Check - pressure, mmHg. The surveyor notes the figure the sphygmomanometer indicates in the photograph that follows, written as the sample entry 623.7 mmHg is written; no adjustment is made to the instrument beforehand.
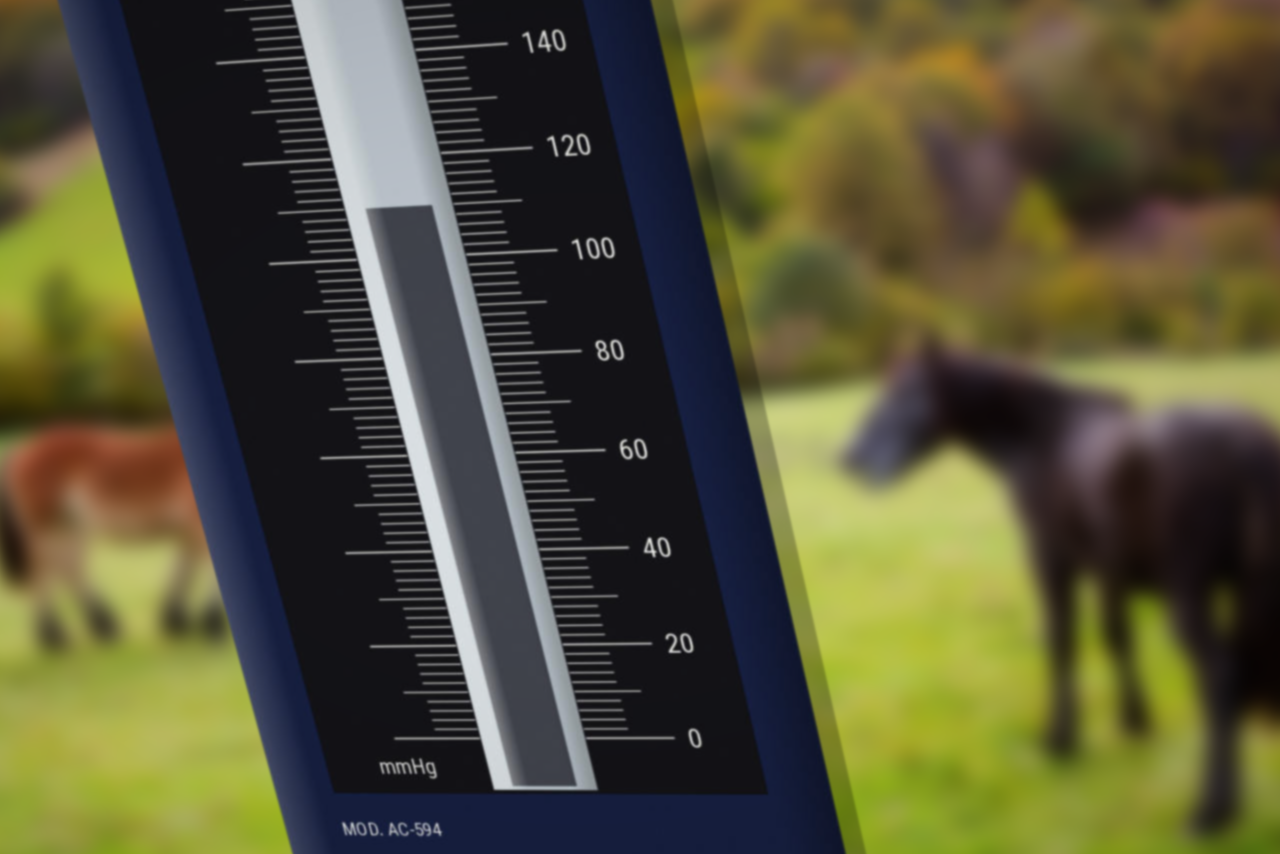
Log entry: 110 mmHg
